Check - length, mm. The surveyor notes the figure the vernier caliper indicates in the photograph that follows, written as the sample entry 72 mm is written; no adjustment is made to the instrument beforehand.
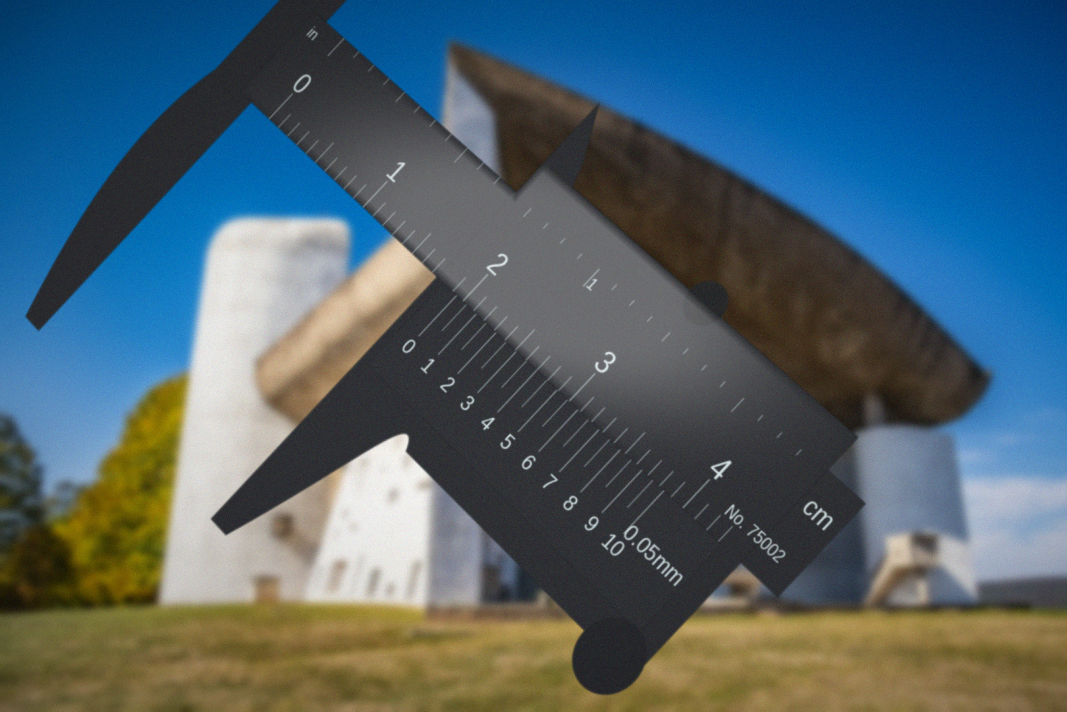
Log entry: 19.4 mm
